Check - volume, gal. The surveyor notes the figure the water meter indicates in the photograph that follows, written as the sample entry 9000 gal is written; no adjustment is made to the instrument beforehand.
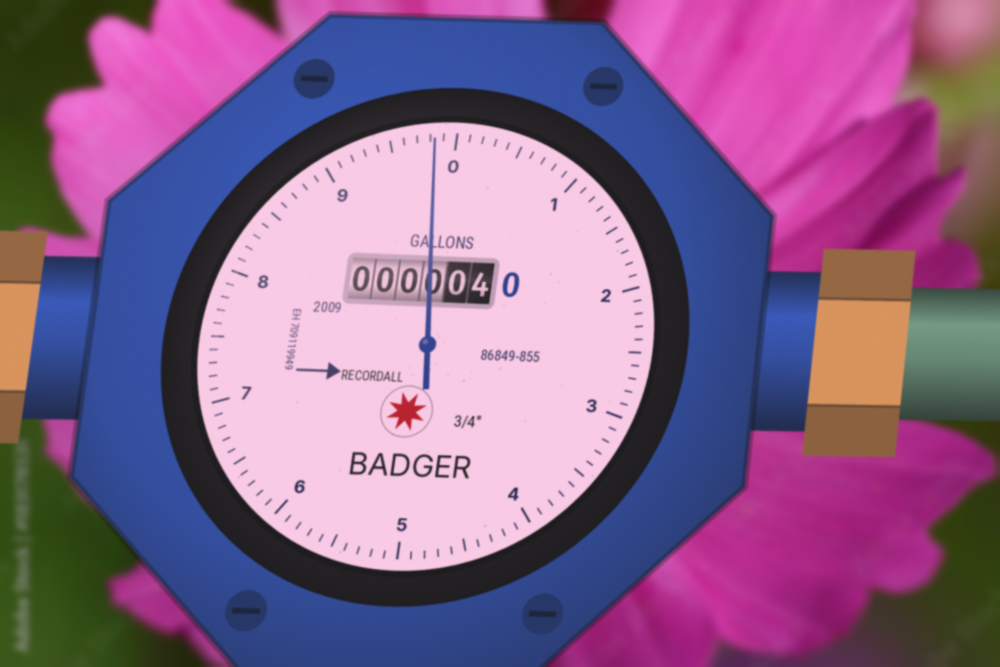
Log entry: 39.8 gal
